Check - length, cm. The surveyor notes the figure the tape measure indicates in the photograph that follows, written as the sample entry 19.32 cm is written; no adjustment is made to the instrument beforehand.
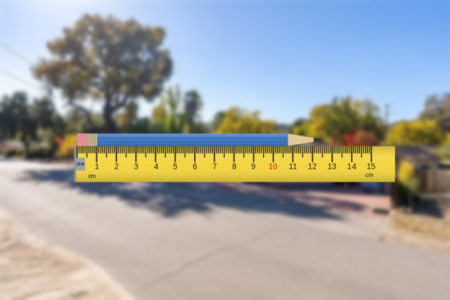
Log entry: 12.5 cm
